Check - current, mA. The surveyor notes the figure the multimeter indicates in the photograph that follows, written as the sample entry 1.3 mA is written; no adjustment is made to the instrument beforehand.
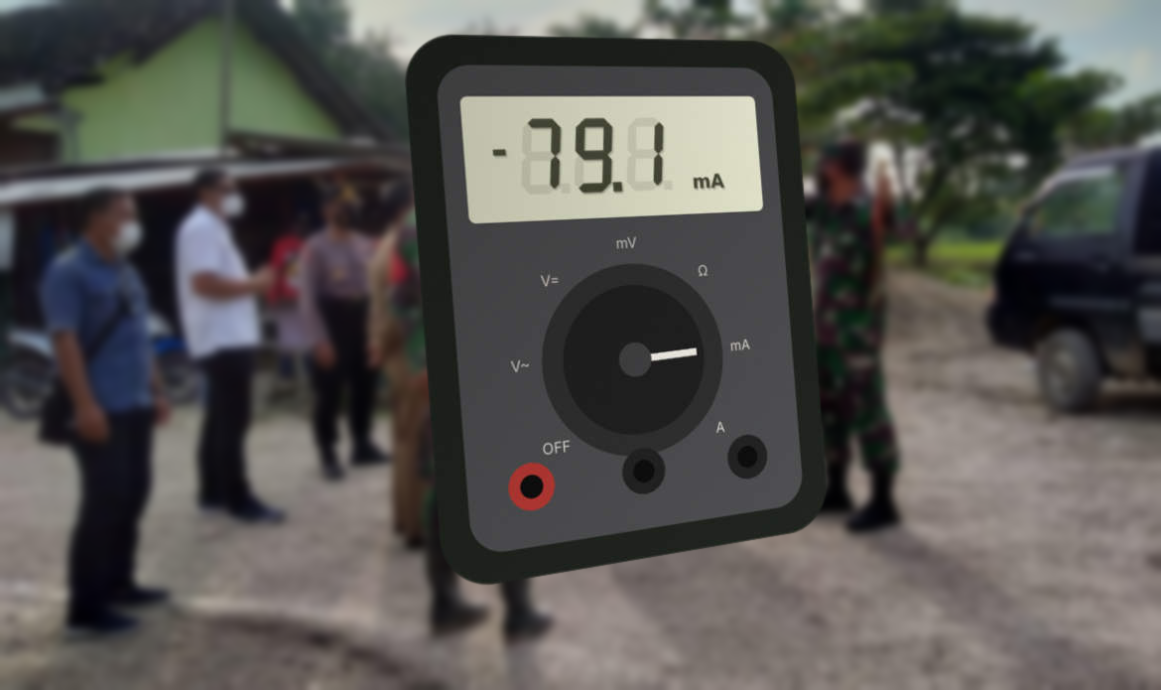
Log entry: -79.1 mA
